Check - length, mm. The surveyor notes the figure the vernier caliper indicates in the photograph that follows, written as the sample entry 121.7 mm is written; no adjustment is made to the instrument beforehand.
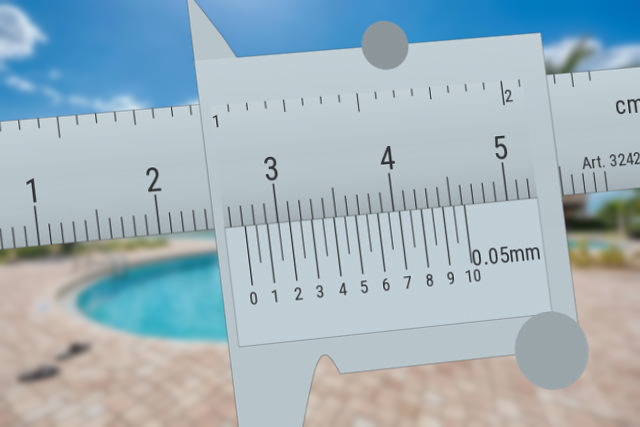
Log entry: 27.2 mm
